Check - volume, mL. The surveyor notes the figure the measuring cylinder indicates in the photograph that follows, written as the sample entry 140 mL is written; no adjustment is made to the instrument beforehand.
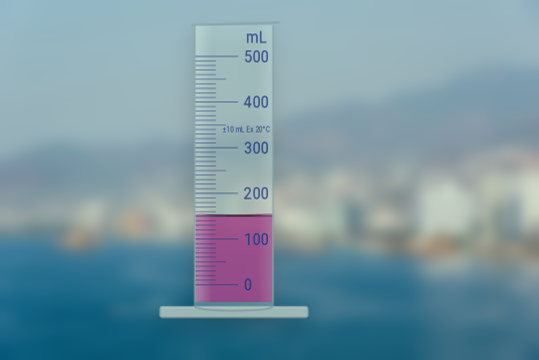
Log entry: 150 mL
